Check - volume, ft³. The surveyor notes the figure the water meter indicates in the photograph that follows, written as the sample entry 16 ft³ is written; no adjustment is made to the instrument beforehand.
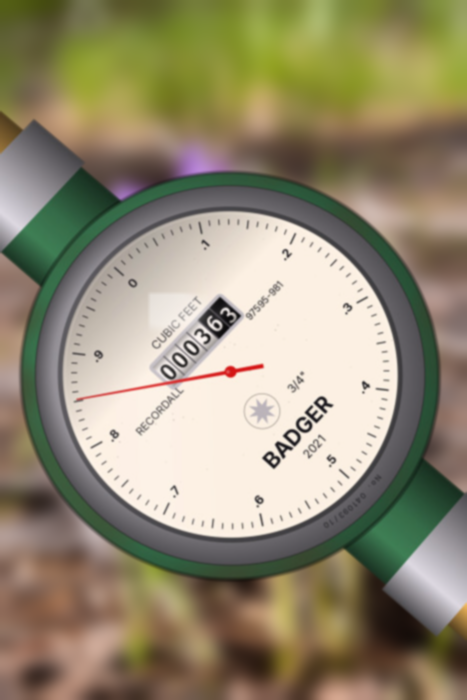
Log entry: 362.85 ft³
